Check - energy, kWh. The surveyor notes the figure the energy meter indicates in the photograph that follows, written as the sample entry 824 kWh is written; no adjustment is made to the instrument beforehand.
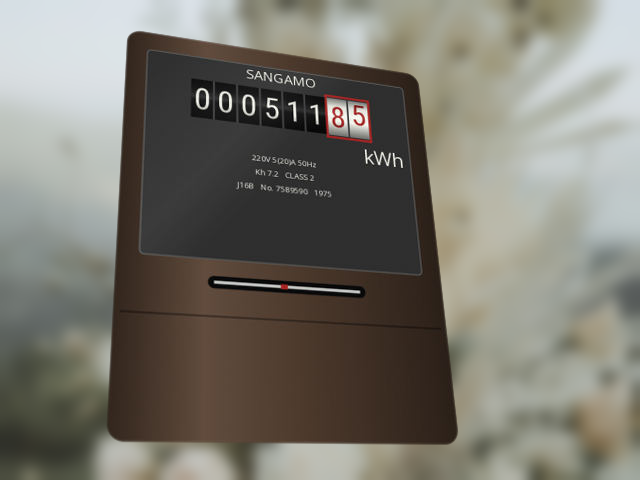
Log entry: 511.85 kWh
